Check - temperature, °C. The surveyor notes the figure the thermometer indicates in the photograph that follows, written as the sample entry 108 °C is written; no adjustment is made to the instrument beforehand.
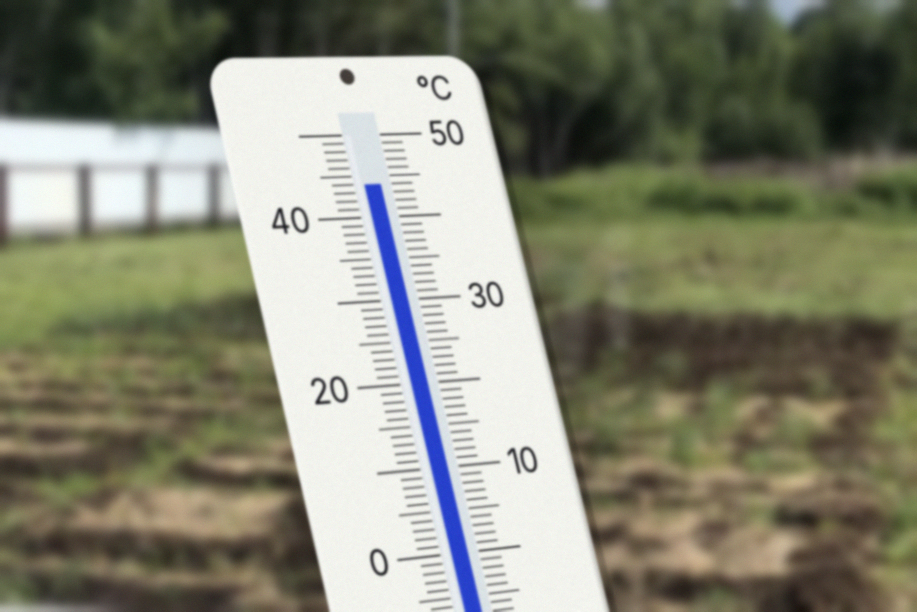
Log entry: 44 °C
